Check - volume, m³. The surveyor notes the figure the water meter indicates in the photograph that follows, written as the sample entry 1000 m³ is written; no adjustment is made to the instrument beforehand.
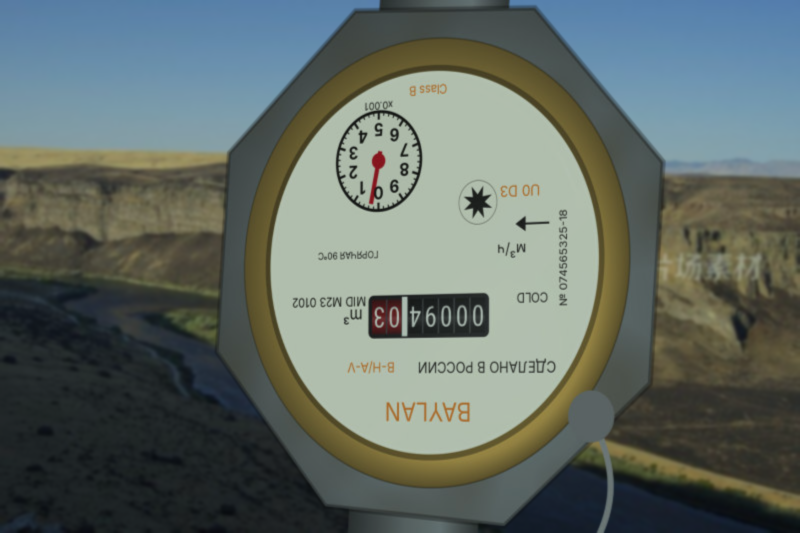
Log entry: 94.030 m³
